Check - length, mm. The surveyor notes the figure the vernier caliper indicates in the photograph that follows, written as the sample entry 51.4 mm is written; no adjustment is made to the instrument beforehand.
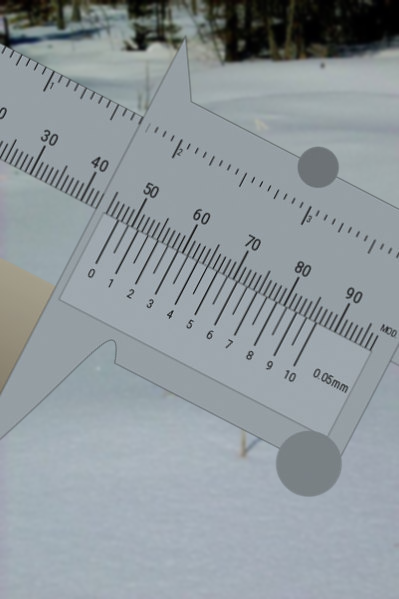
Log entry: 47.4 mm
